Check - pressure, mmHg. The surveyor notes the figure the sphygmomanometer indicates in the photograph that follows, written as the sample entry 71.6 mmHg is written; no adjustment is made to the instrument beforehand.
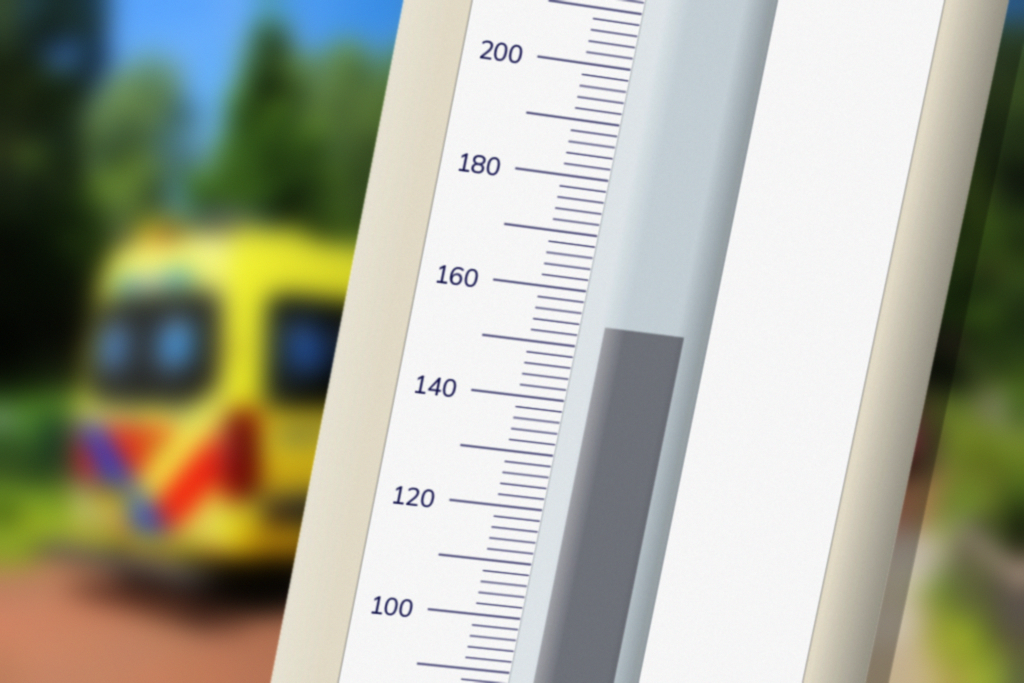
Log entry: 154 mmHg
